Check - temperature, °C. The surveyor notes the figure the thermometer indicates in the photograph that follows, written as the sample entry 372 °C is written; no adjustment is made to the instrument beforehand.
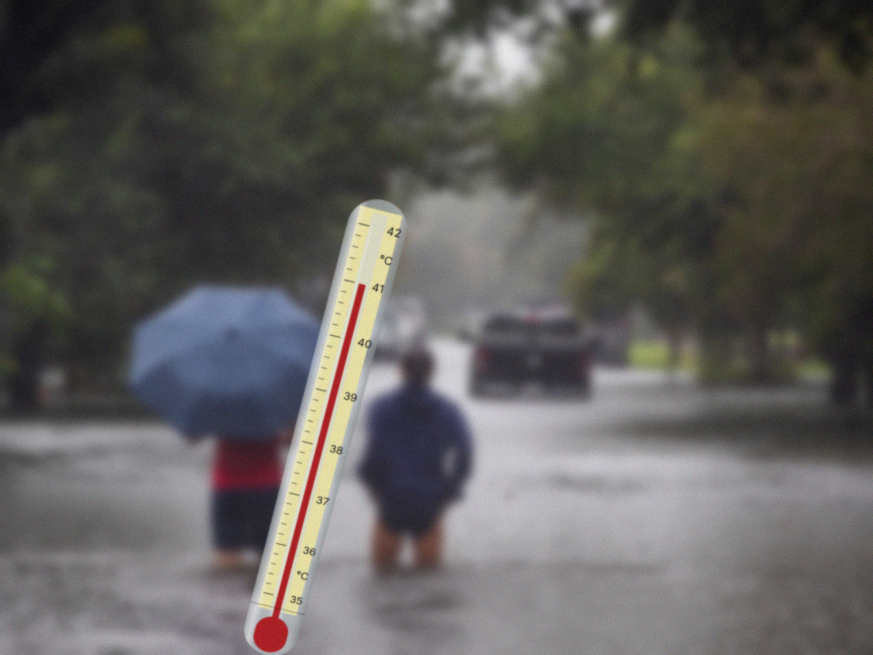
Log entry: 41 °C
